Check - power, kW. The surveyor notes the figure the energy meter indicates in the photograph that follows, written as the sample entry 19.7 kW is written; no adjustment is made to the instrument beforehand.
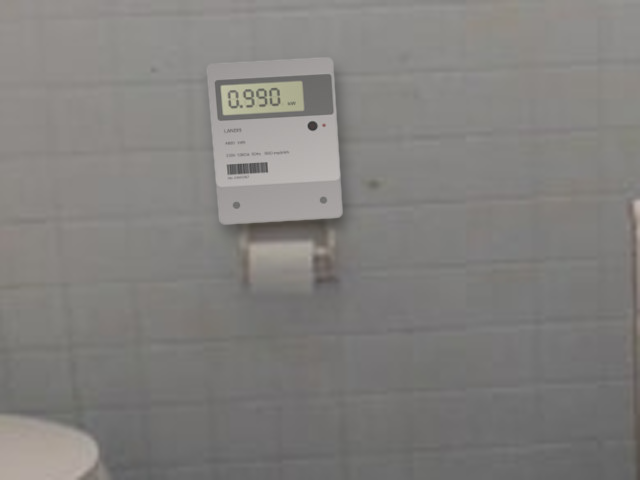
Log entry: 0.990 kW
